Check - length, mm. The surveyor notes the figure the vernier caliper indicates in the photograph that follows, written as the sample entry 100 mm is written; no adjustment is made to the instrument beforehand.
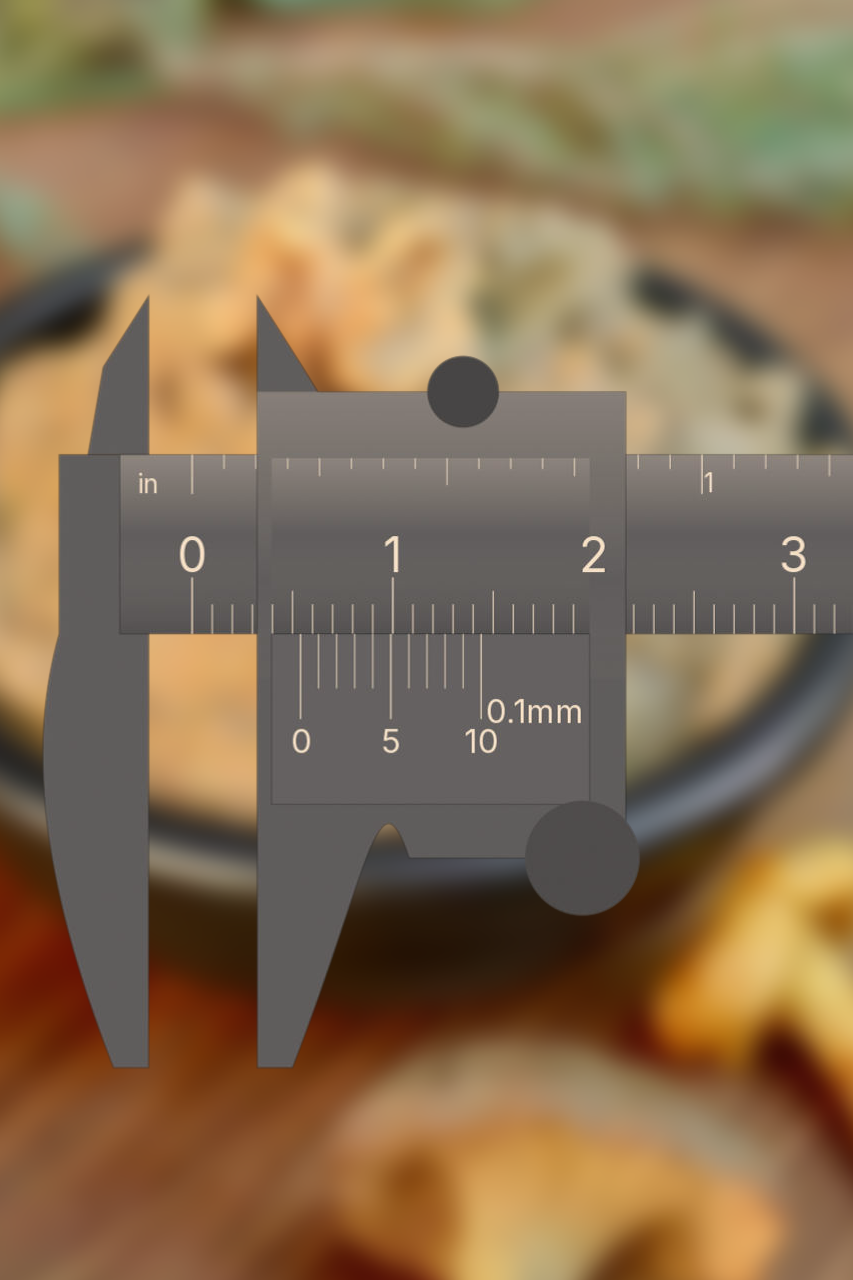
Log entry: 5.4 mm
